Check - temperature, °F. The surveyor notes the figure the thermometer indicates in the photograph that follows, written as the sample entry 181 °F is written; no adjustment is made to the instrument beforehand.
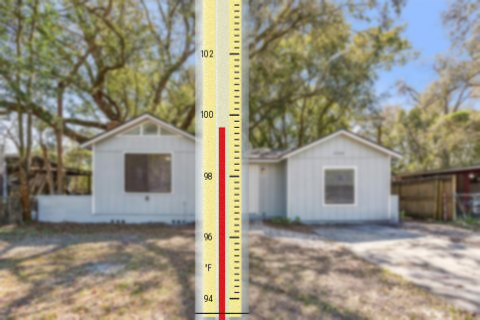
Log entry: 99.6 °F
